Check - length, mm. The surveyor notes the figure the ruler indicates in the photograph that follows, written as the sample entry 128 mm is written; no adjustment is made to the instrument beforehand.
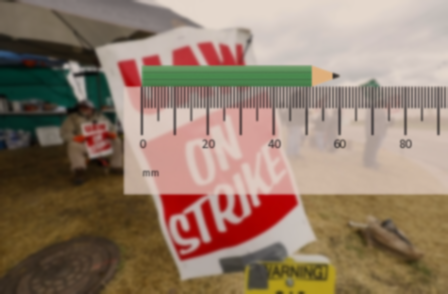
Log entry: 60 mm
